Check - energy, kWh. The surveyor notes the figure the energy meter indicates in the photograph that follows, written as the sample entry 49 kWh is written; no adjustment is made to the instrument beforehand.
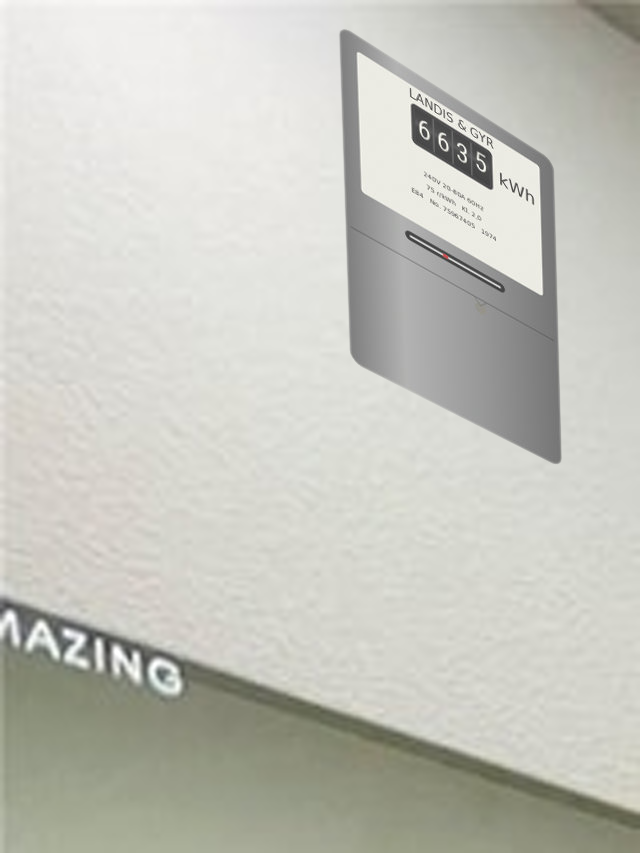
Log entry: 6635 kWh
